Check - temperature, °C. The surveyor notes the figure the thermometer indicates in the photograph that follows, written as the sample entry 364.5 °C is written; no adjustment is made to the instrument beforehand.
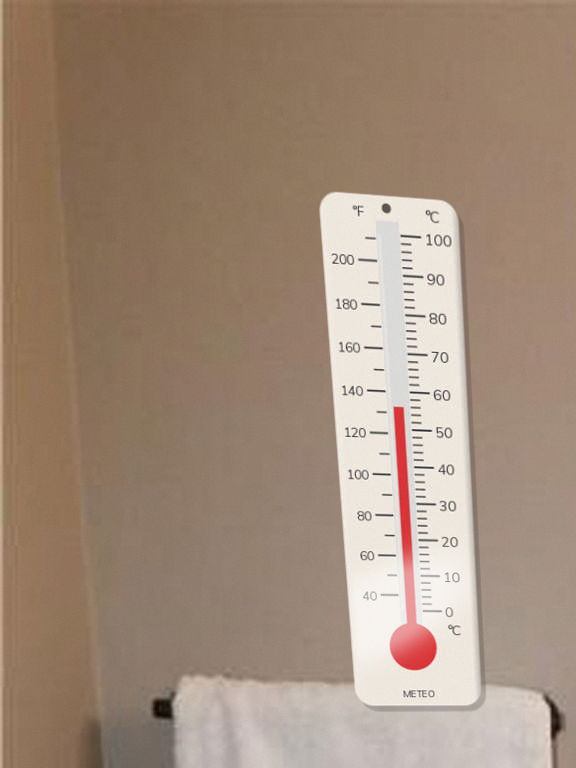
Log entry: 56 °C
